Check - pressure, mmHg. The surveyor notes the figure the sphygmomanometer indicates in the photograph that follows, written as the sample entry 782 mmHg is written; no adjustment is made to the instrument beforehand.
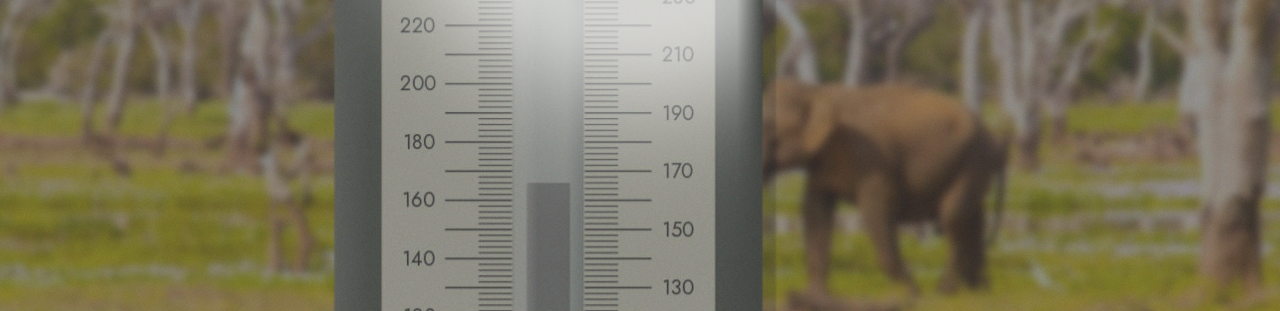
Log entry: 166 mmHg
